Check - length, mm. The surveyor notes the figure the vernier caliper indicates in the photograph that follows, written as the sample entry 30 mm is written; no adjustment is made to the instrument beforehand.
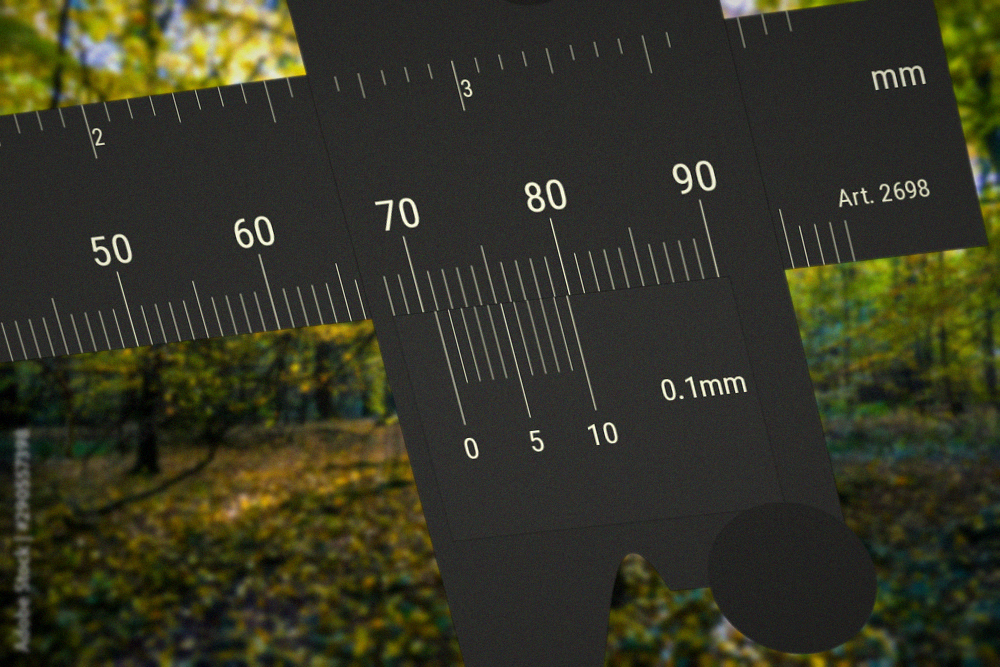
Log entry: 70.8 mm
